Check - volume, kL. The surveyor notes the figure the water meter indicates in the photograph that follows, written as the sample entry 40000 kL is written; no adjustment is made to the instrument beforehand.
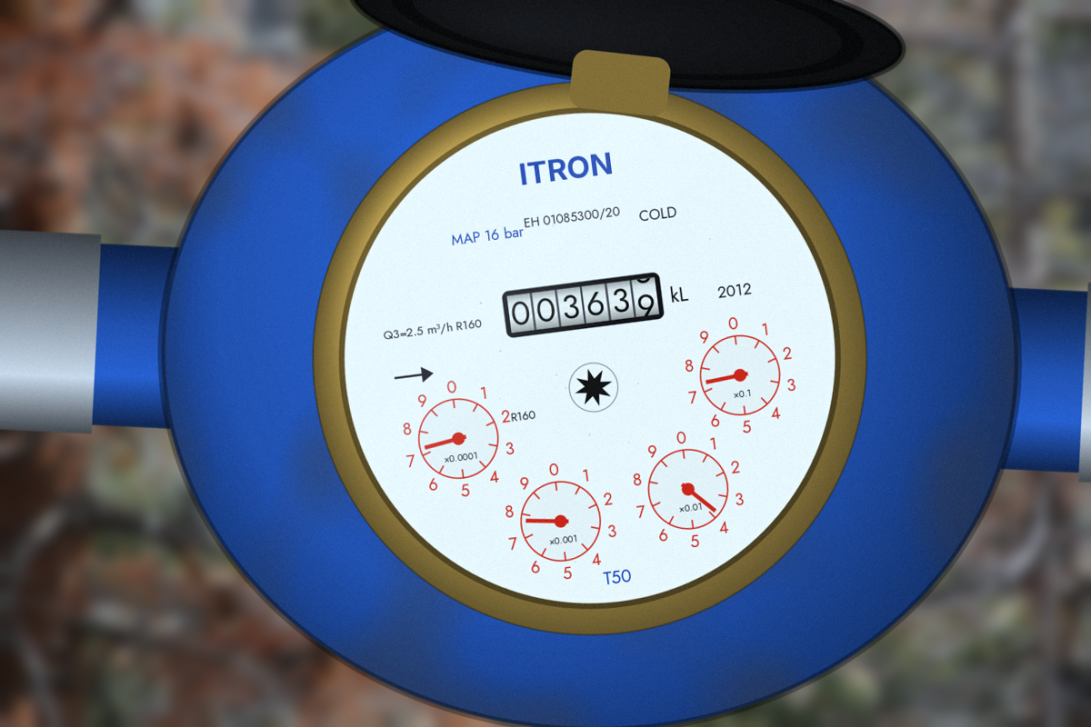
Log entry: 3638.7377 kL
